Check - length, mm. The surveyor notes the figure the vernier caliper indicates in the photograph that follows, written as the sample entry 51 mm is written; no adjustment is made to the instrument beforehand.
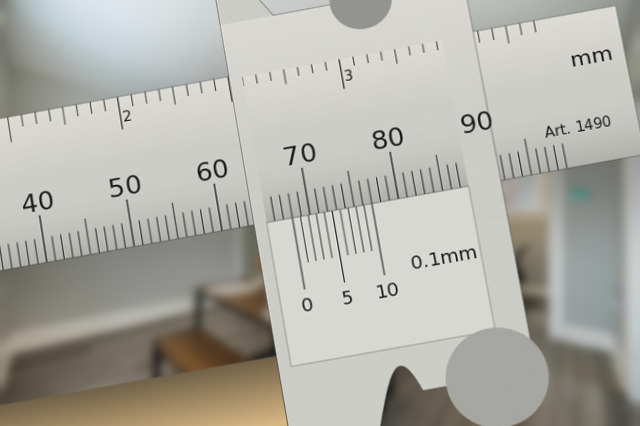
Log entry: 68.0 mm
